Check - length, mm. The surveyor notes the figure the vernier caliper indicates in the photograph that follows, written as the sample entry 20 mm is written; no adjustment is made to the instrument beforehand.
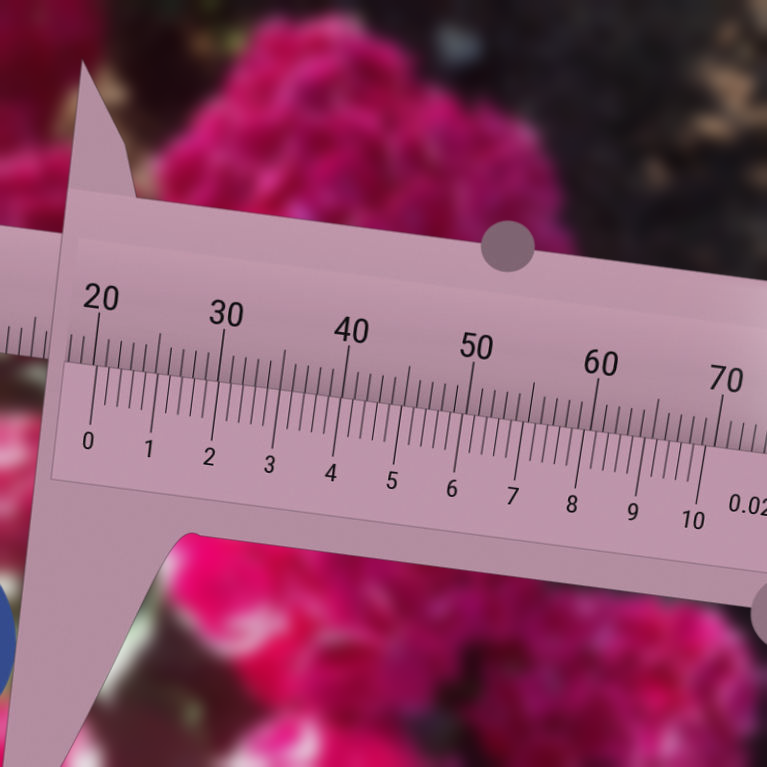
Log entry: 20.3 mm
